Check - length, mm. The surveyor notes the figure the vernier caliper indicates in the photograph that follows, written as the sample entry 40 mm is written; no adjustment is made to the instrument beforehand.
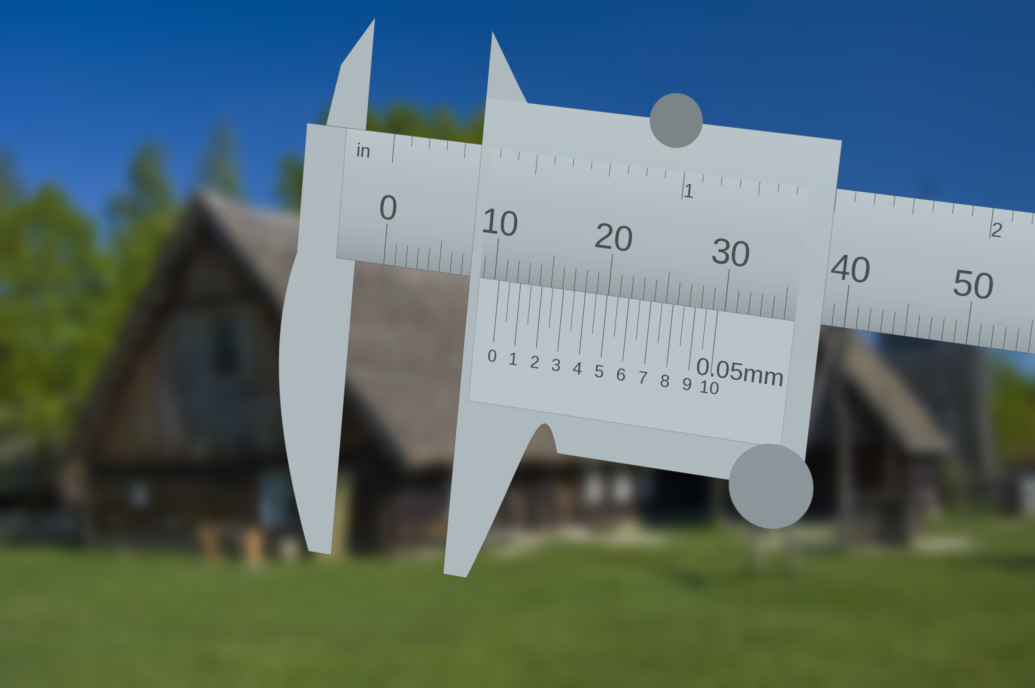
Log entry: 10.4 mm
